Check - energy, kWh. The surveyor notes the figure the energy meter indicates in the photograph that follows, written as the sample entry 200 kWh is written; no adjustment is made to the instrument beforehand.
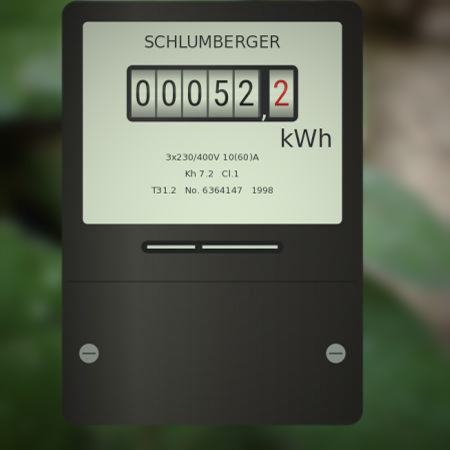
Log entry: 52.2 kWh
